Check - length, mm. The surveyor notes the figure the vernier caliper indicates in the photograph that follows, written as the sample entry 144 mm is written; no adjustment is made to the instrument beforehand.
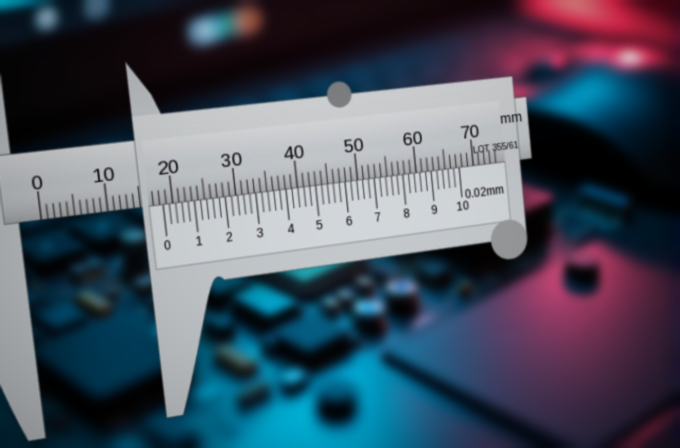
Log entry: 18.5 mm
